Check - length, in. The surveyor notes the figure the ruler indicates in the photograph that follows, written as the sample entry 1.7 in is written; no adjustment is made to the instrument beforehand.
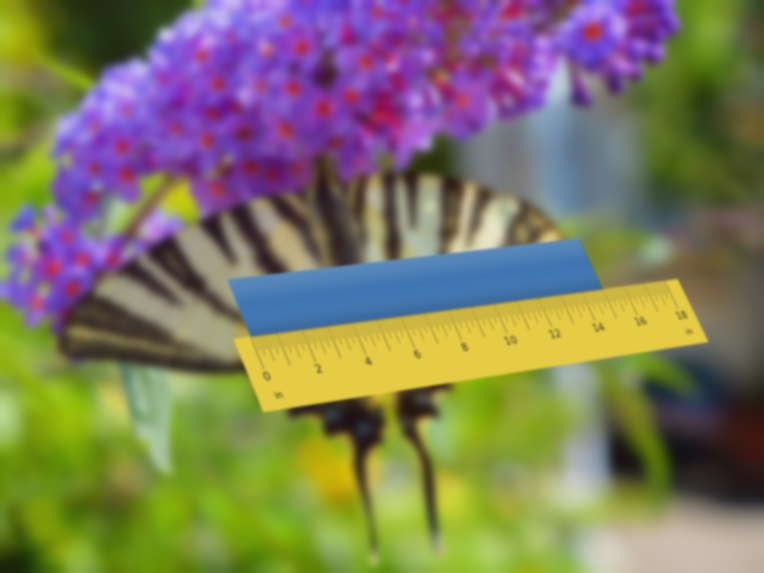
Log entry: 15 in
